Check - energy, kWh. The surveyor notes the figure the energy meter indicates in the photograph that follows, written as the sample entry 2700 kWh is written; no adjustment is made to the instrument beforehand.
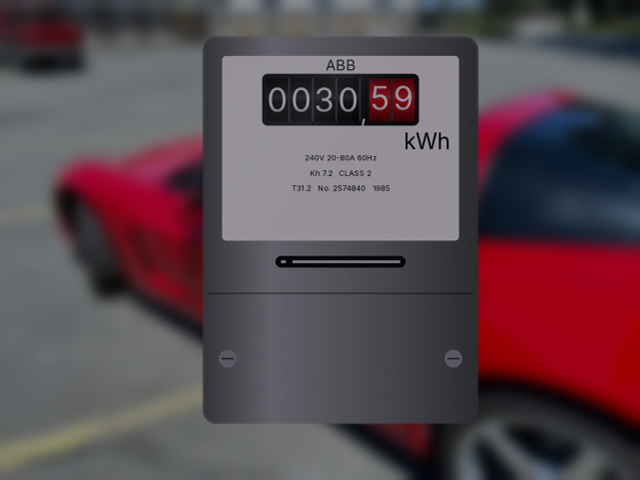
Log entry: 30.59 kWh
